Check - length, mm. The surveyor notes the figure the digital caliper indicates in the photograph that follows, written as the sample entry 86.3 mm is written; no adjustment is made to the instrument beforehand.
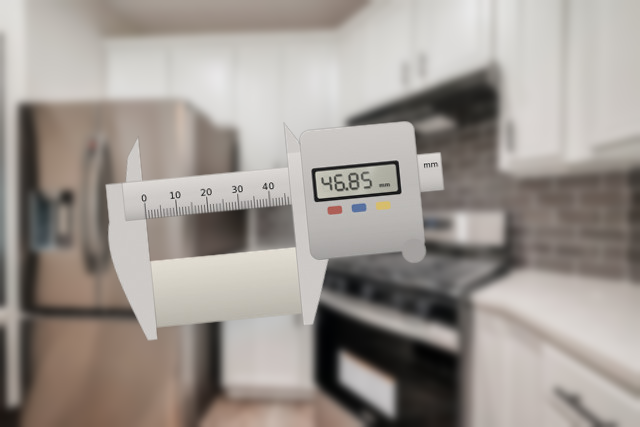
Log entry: 46.85 mm
